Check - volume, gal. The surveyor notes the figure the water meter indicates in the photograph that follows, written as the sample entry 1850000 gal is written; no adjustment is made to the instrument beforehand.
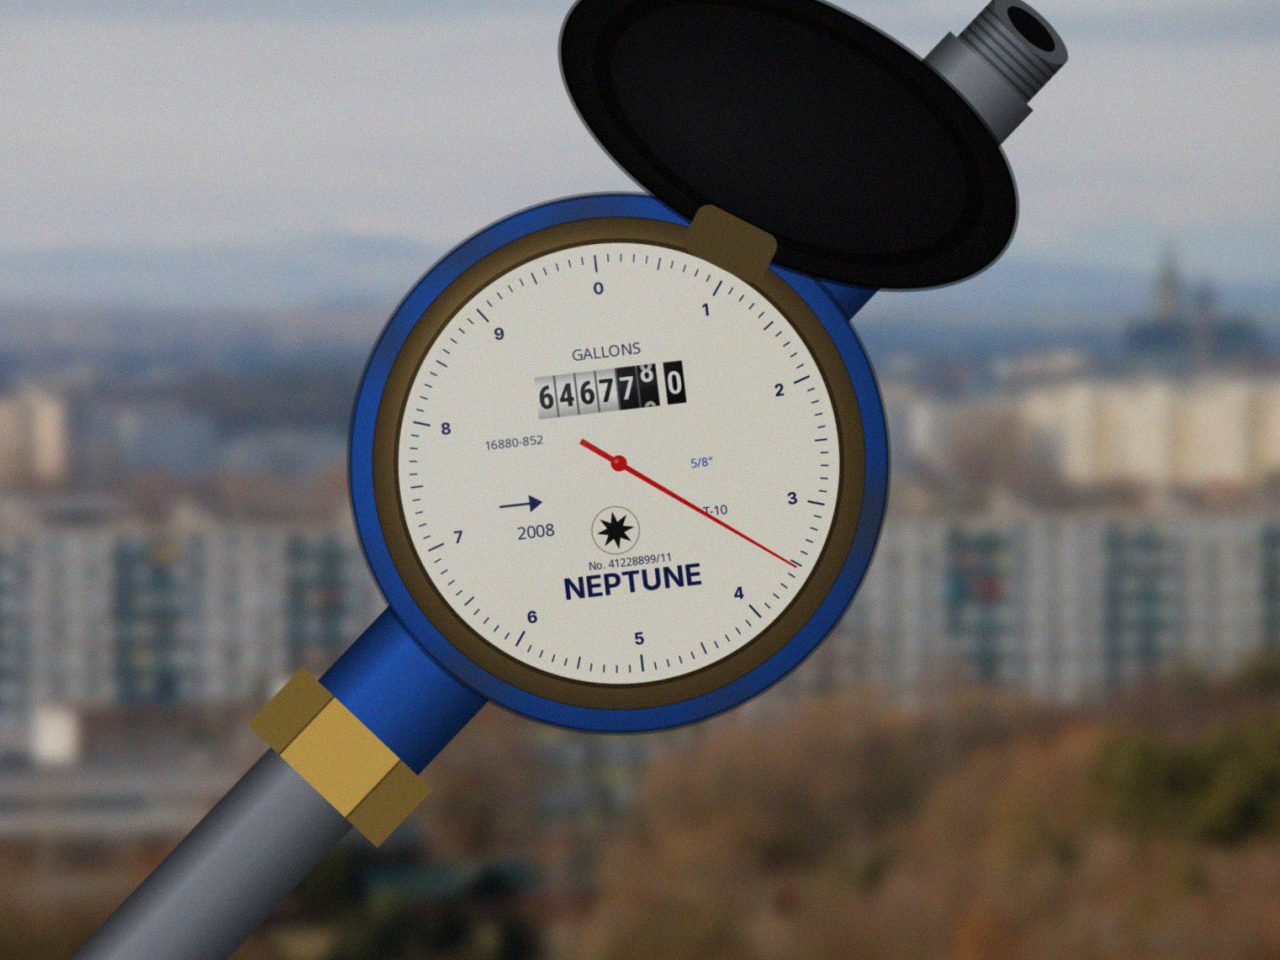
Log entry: 6467783.5 gal
